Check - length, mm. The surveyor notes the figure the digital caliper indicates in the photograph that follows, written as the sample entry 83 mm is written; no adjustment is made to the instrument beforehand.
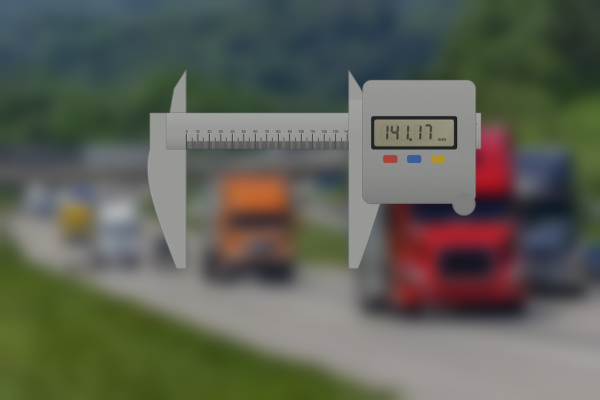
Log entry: 141.17 mm
